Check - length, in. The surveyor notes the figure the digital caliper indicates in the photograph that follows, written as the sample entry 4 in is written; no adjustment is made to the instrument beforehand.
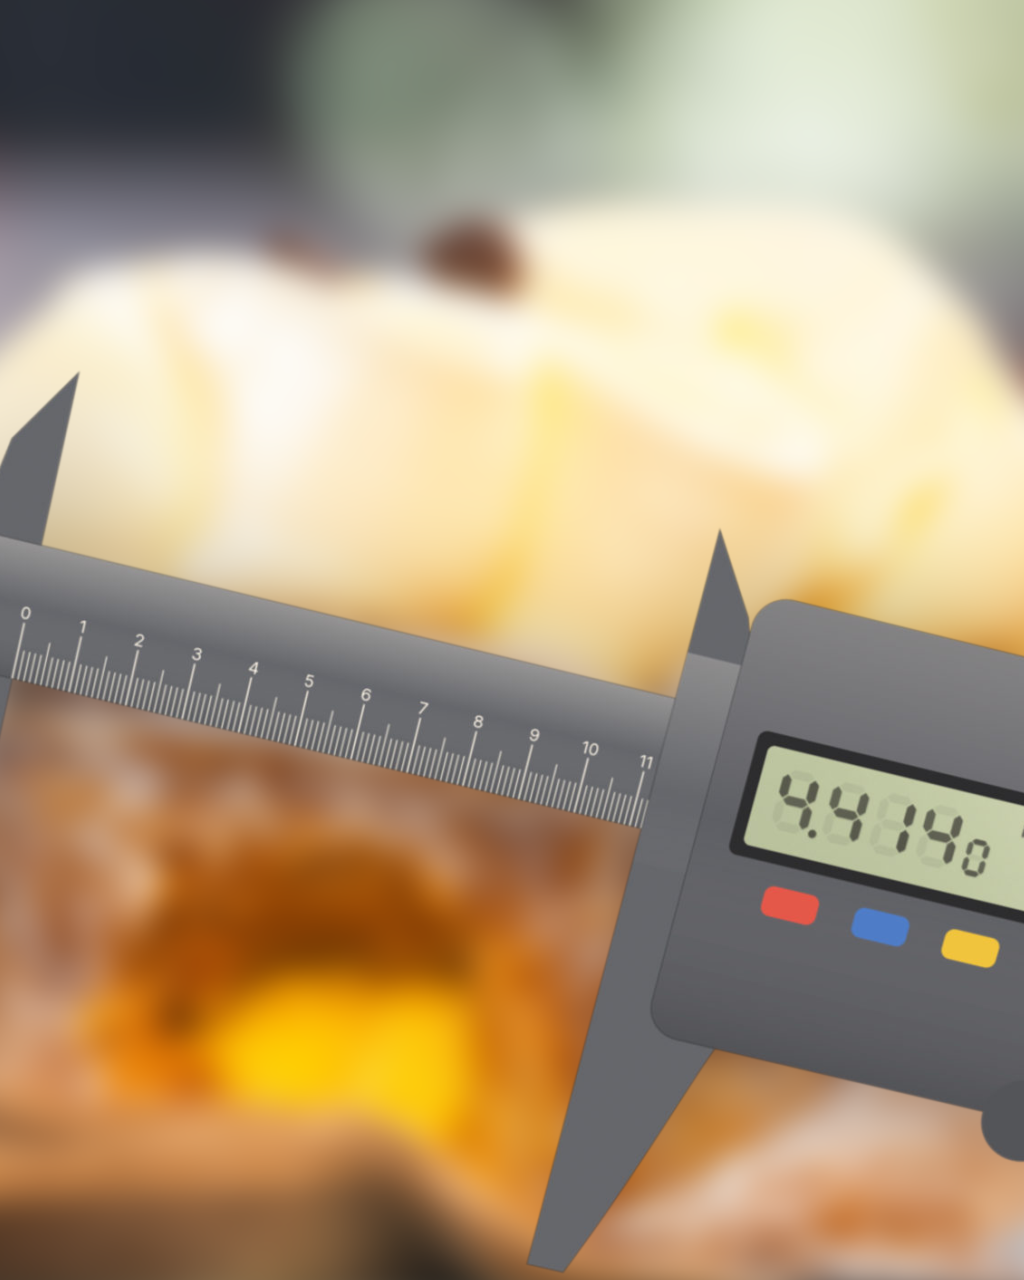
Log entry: 4.4140 in
